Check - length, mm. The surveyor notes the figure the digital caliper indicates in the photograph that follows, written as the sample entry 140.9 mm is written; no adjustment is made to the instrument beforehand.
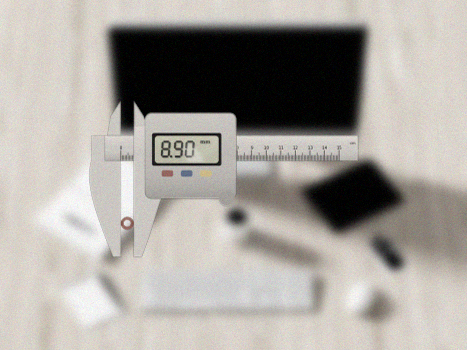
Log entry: 8.90 mm
